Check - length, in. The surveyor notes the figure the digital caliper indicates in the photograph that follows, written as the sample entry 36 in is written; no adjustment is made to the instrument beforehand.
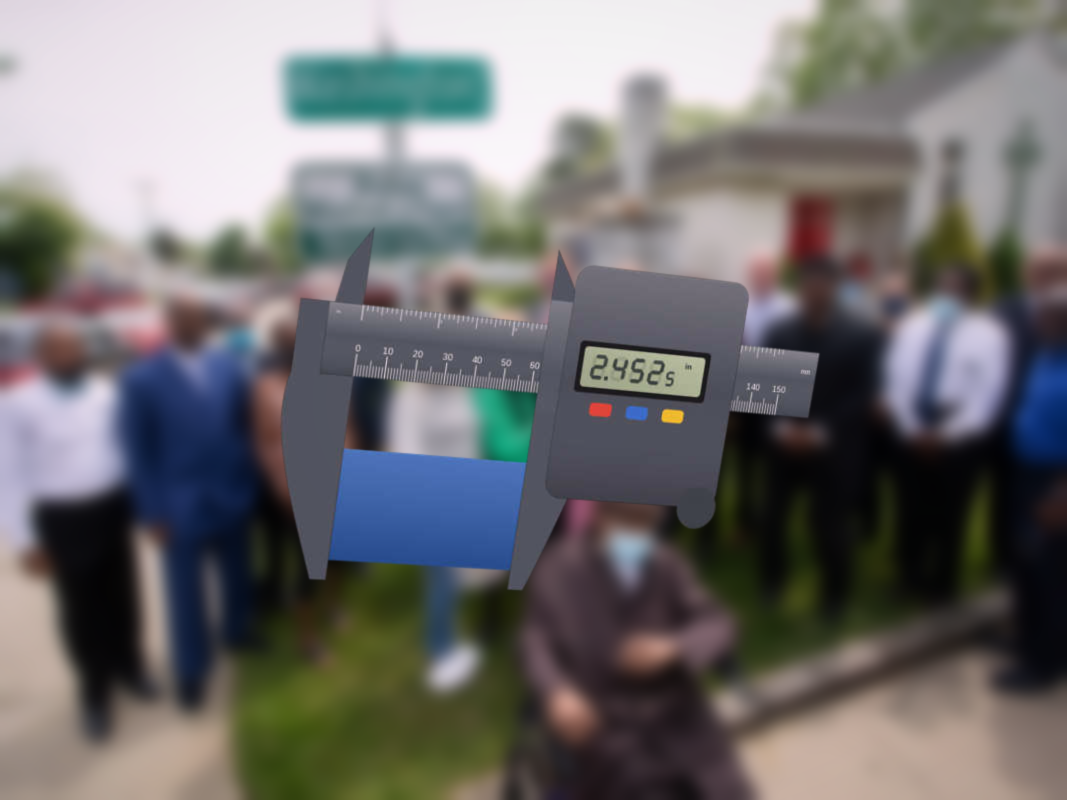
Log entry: 2.4525 in
